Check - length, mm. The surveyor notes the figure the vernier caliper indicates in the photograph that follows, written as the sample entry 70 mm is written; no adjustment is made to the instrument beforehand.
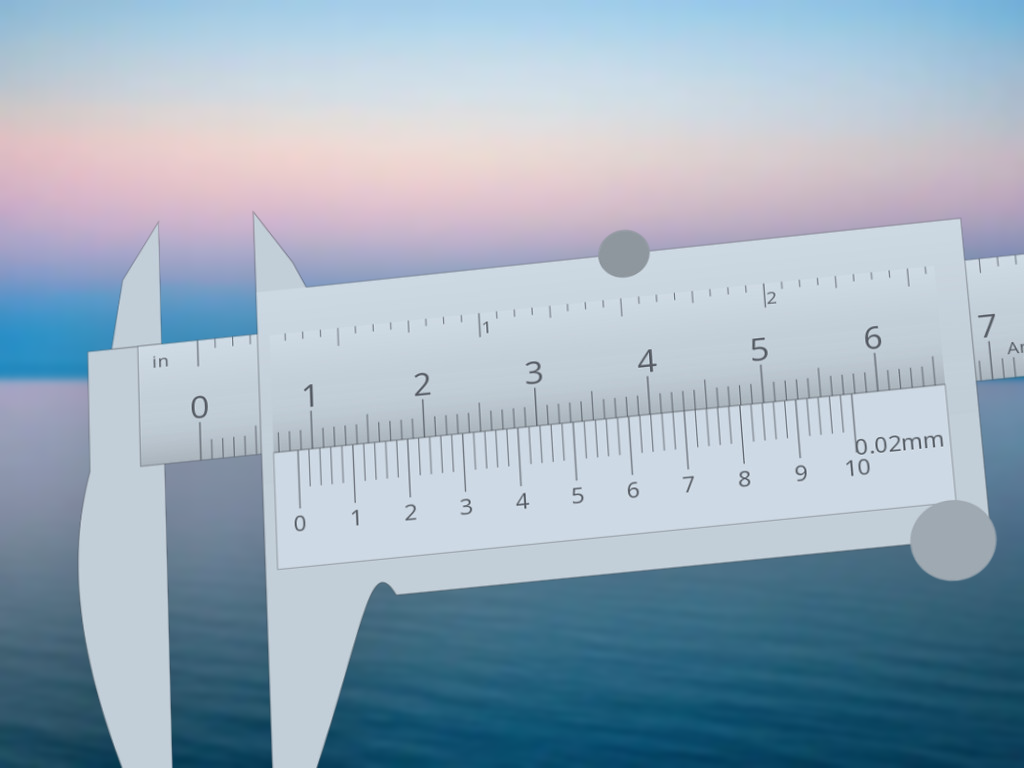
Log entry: 8.7 mm
